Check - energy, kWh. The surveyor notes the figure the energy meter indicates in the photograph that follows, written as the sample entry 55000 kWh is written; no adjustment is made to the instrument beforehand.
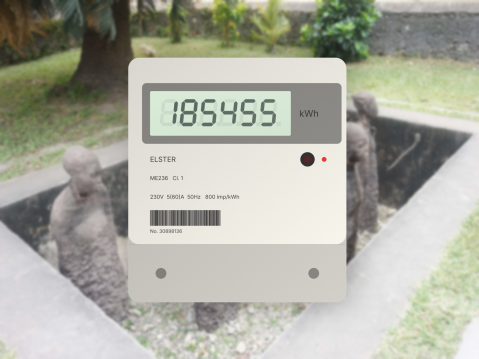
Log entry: 185455 kWh
